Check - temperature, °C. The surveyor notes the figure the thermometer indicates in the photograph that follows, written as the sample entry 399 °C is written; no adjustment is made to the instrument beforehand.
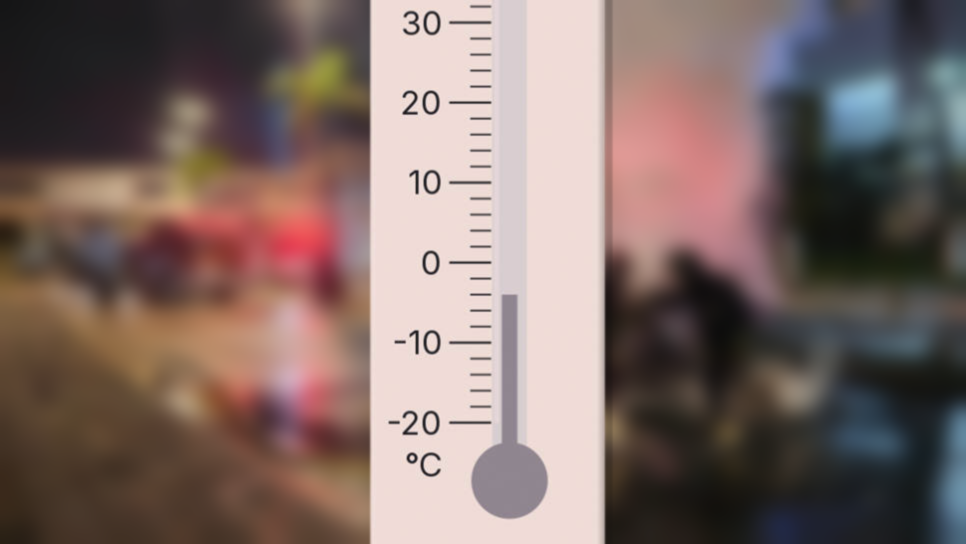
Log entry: -4 °C
